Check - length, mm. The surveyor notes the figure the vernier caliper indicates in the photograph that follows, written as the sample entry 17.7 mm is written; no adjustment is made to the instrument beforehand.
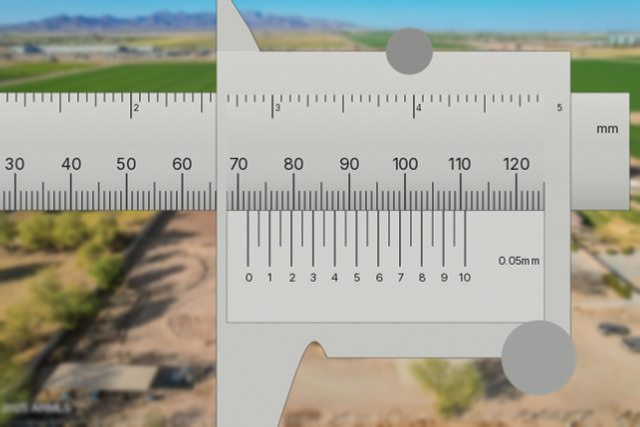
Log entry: 71.8 mm
